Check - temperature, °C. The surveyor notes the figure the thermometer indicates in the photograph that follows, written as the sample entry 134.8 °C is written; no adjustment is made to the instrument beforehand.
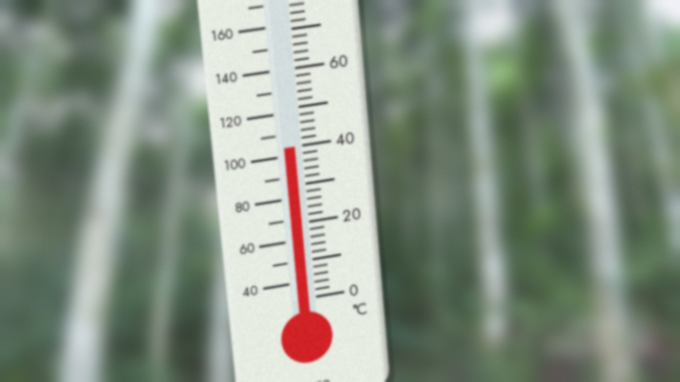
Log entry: 40 °C
